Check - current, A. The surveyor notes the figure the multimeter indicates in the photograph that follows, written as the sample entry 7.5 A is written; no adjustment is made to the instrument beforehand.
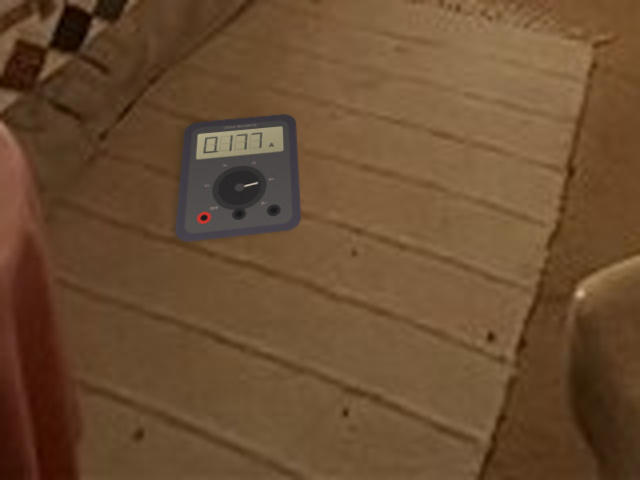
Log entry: 0.177 A
